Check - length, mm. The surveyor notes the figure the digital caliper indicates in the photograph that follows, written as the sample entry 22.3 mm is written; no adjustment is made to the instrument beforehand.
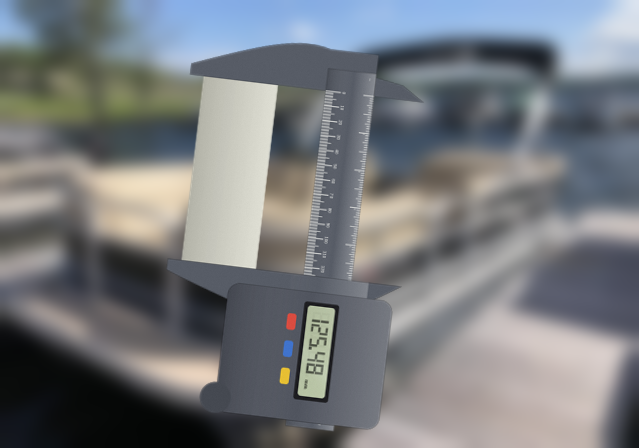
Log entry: 125.48 mm
